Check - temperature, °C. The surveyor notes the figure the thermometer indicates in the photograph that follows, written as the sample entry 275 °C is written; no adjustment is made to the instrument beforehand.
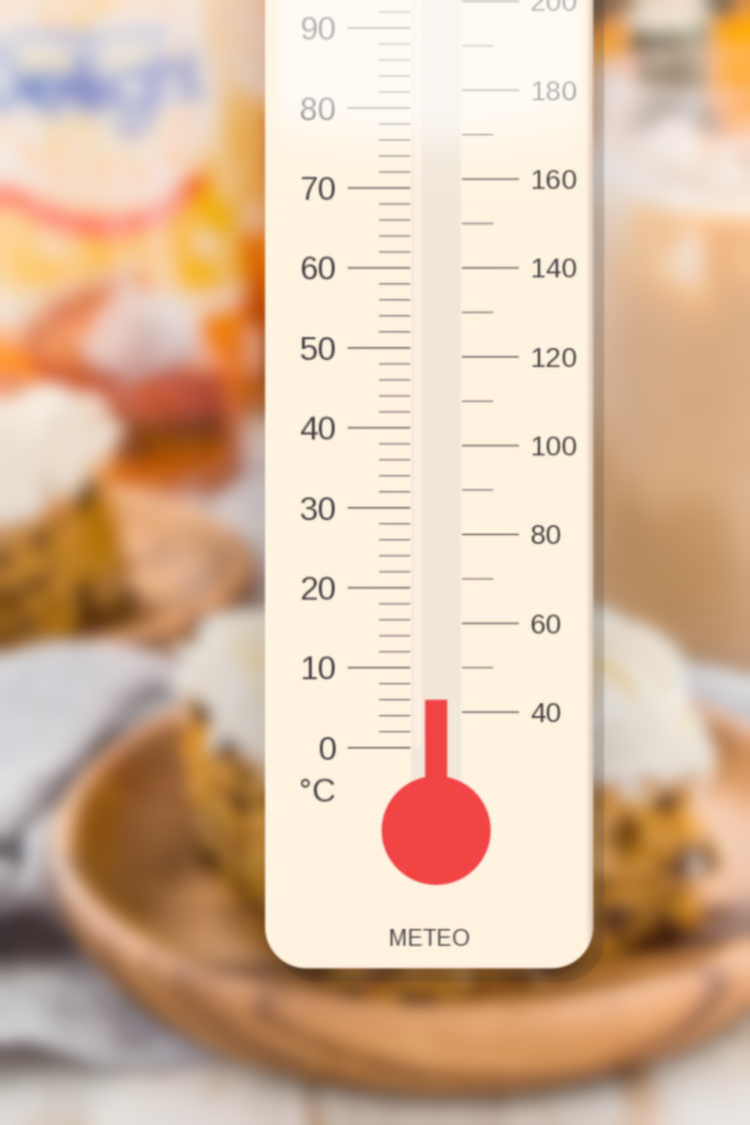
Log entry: 6 °C
